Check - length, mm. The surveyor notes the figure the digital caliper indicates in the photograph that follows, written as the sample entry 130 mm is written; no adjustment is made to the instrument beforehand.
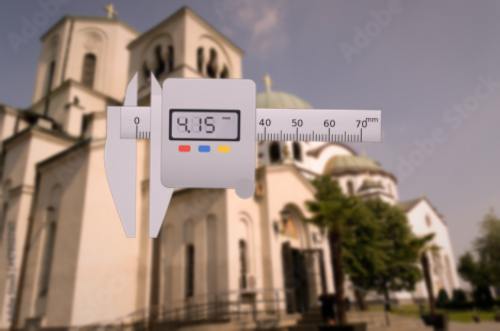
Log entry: 4.15 mm
